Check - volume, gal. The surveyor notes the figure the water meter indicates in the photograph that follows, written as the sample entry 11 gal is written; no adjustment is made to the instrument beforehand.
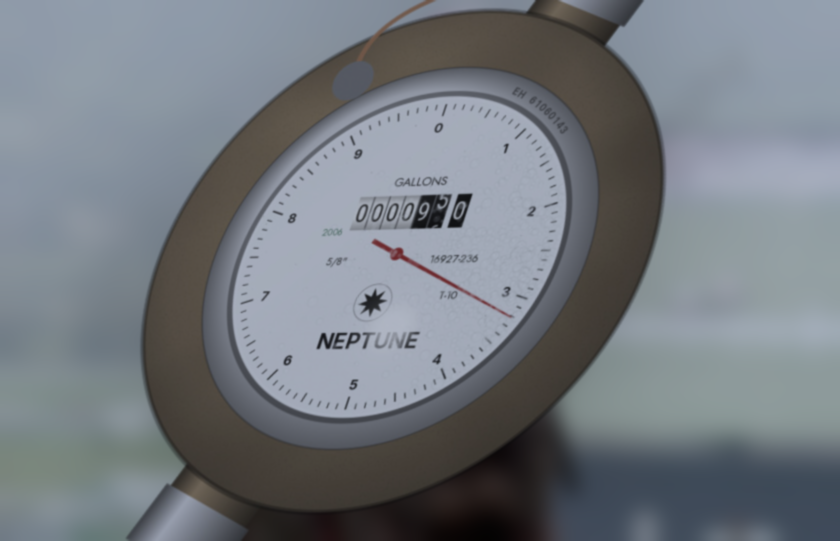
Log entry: 953.2 gal
